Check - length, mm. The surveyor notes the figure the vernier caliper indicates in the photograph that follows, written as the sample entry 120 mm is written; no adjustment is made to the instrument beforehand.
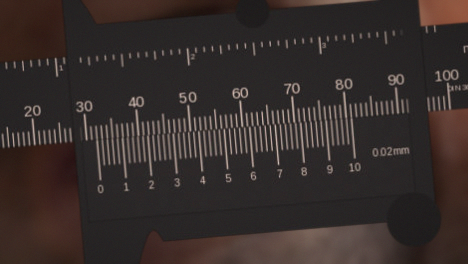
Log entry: 32.0 mm
